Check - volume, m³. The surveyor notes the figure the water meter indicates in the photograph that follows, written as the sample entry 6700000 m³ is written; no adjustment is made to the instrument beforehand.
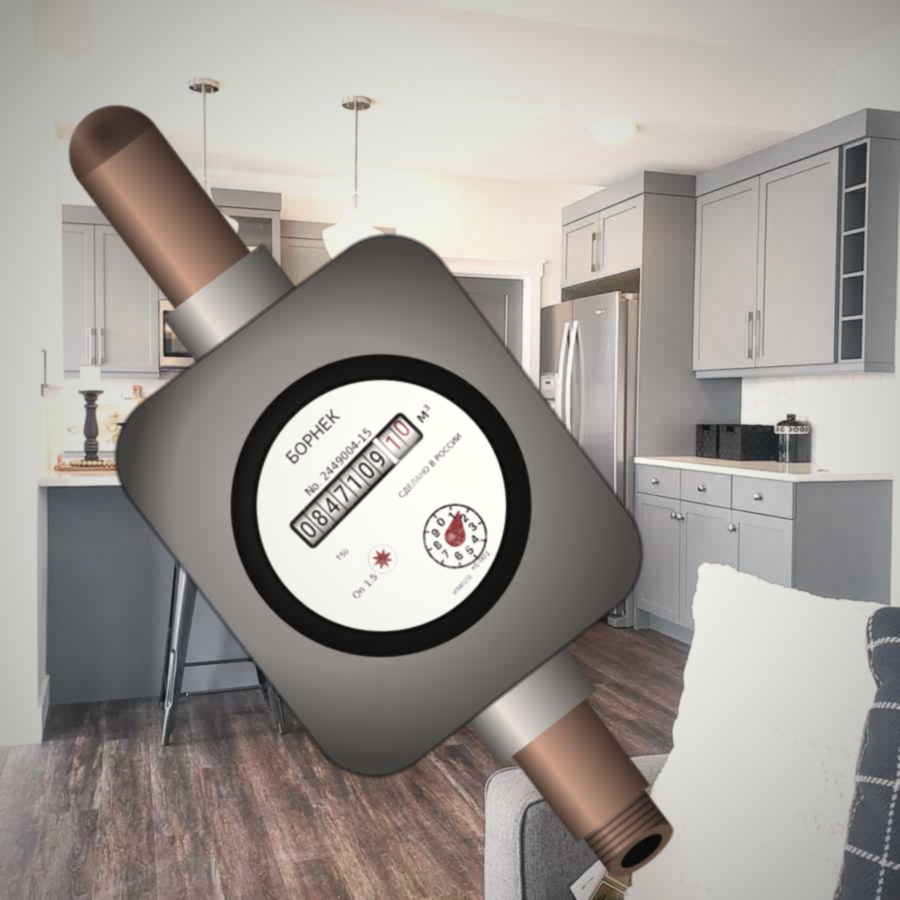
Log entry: 847109.101 m³
